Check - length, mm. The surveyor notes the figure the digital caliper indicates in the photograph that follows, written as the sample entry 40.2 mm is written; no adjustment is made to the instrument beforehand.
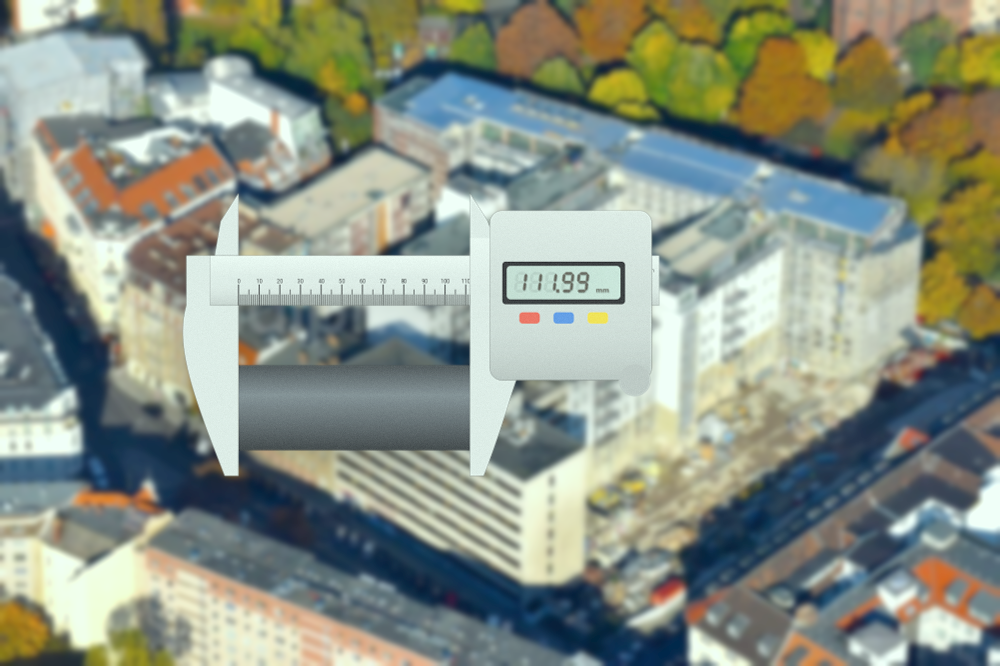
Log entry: 111.99 mm
